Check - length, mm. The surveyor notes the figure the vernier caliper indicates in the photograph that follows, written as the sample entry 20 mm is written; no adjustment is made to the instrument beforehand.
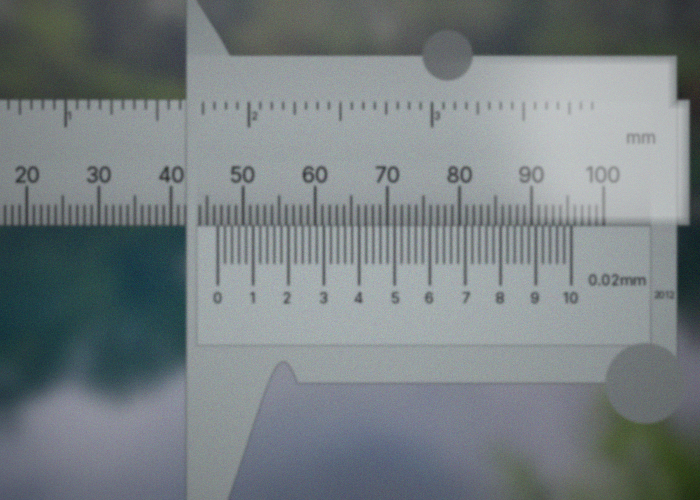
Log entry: 46.5 mm
